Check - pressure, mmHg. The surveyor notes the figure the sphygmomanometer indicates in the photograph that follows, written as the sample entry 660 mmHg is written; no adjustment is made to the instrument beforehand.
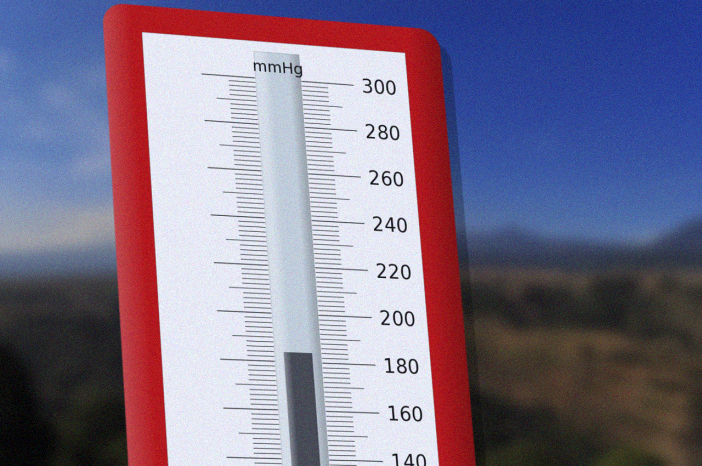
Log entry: 184 mmHg
